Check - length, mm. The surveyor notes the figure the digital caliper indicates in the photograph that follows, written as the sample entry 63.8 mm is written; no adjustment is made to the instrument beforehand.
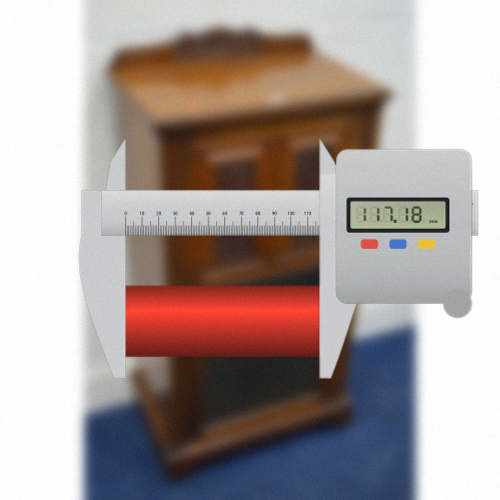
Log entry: 117.18 mm
